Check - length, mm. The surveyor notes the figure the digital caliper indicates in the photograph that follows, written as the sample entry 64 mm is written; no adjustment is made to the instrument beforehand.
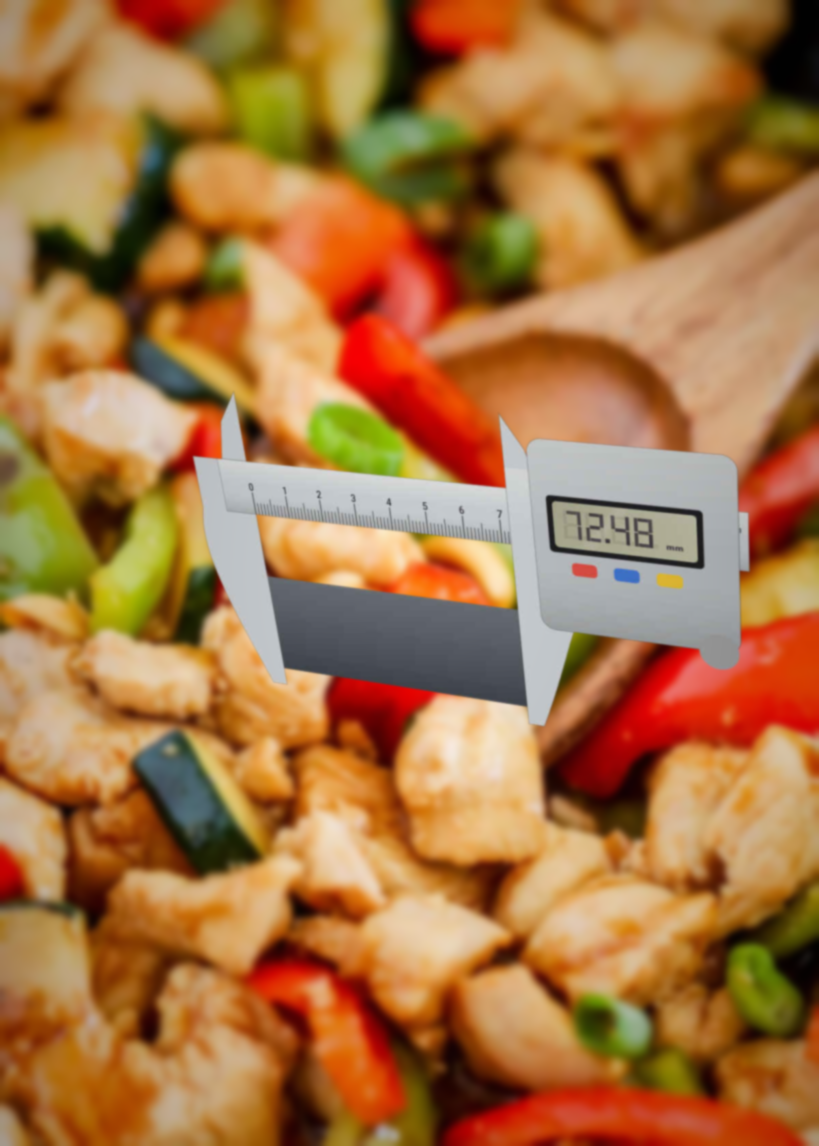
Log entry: 72.48 mm
